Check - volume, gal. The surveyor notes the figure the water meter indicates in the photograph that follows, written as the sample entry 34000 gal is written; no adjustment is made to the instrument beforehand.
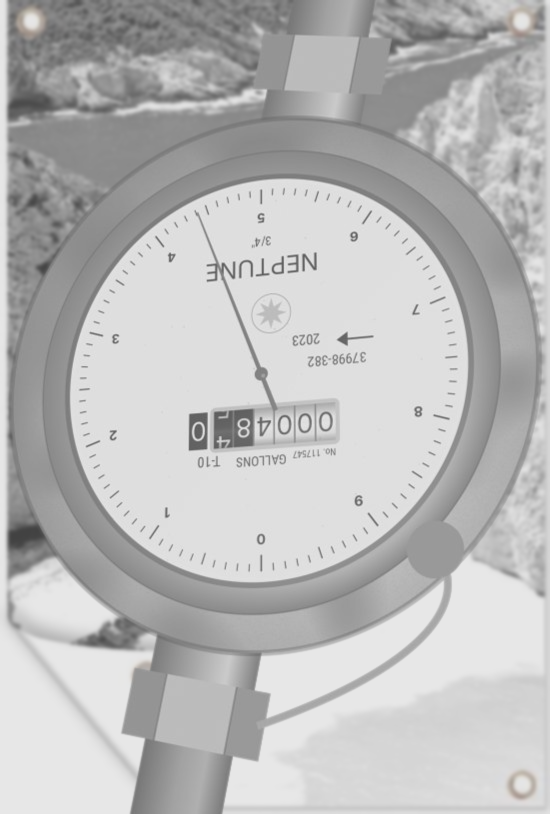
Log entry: 4844.4 gal
